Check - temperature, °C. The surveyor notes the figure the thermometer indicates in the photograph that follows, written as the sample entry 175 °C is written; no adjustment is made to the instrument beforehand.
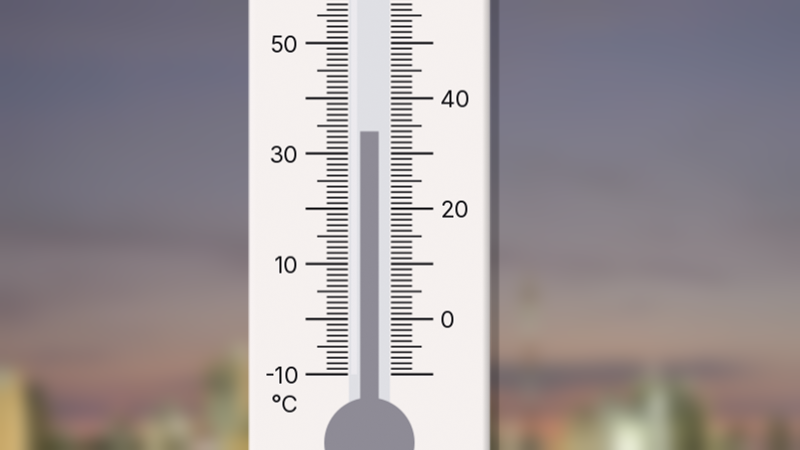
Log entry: 34 °C
